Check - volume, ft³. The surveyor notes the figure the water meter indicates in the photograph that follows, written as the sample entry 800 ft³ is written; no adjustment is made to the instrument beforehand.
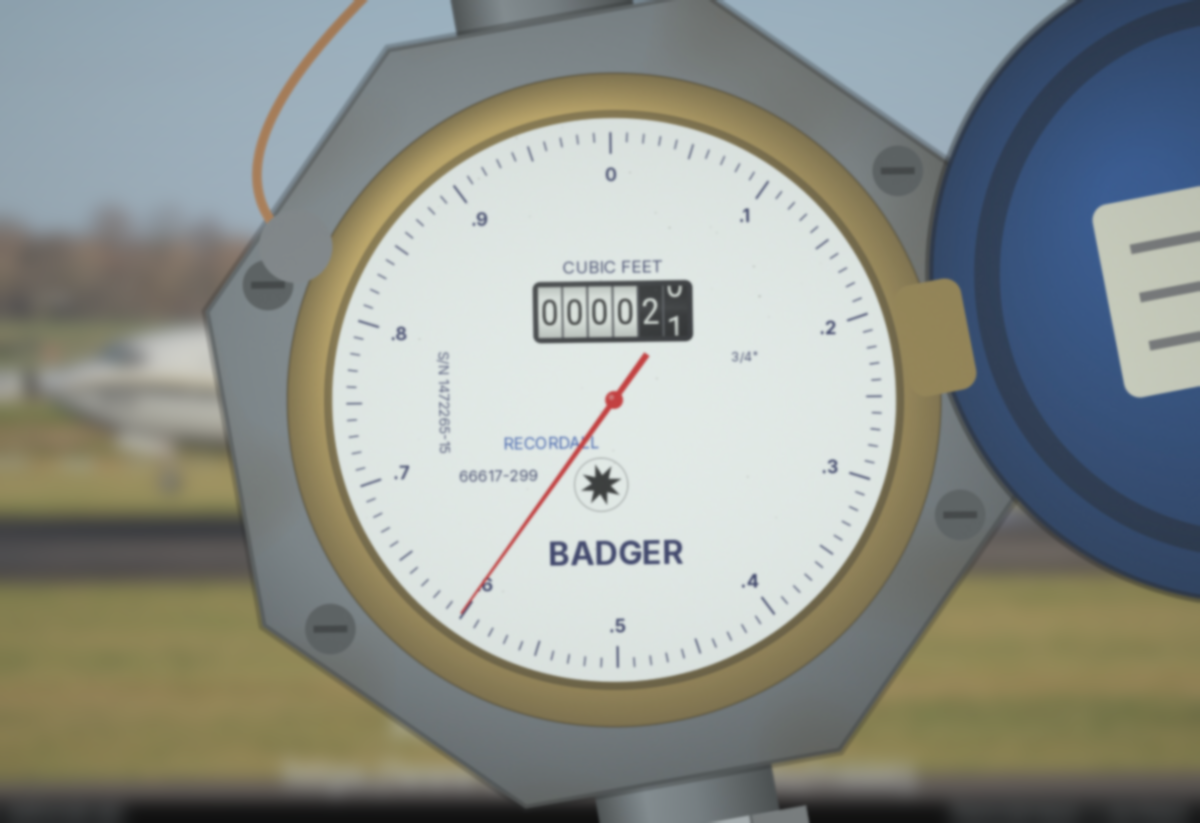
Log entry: 20.60 ft³
